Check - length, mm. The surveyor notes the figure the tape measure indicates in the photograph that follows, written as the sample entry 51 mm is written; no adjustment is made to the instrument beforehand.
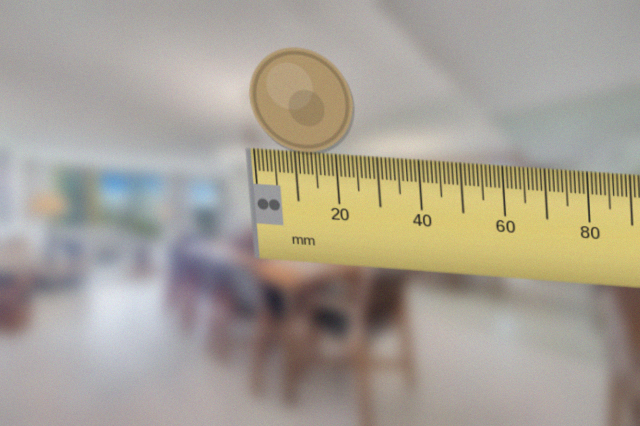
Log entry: 25 mm
